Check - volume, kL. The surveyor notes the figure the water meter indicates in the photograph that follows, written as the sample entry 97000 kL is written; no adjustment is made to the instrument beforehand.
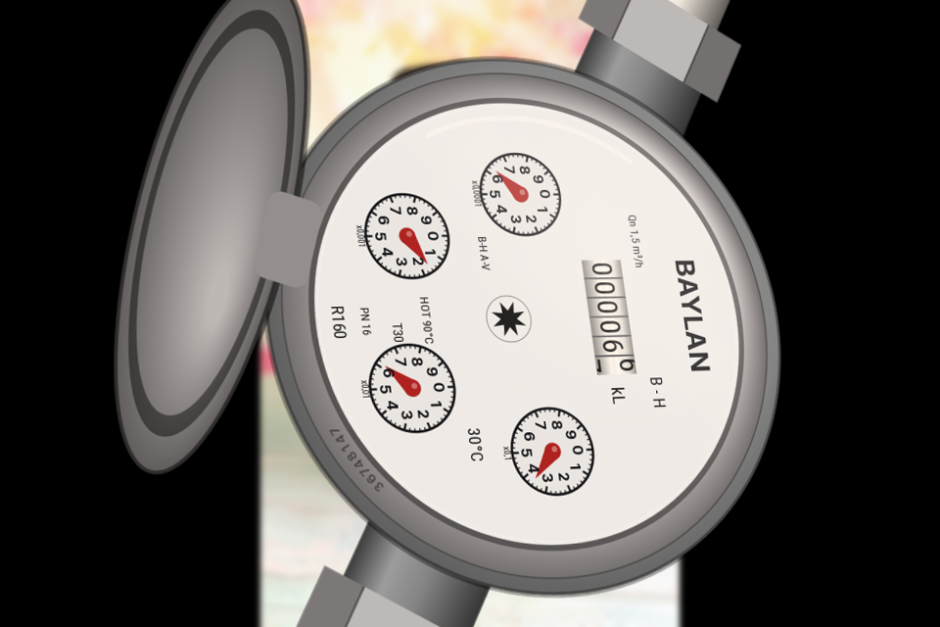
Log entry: 66.3616 kL
